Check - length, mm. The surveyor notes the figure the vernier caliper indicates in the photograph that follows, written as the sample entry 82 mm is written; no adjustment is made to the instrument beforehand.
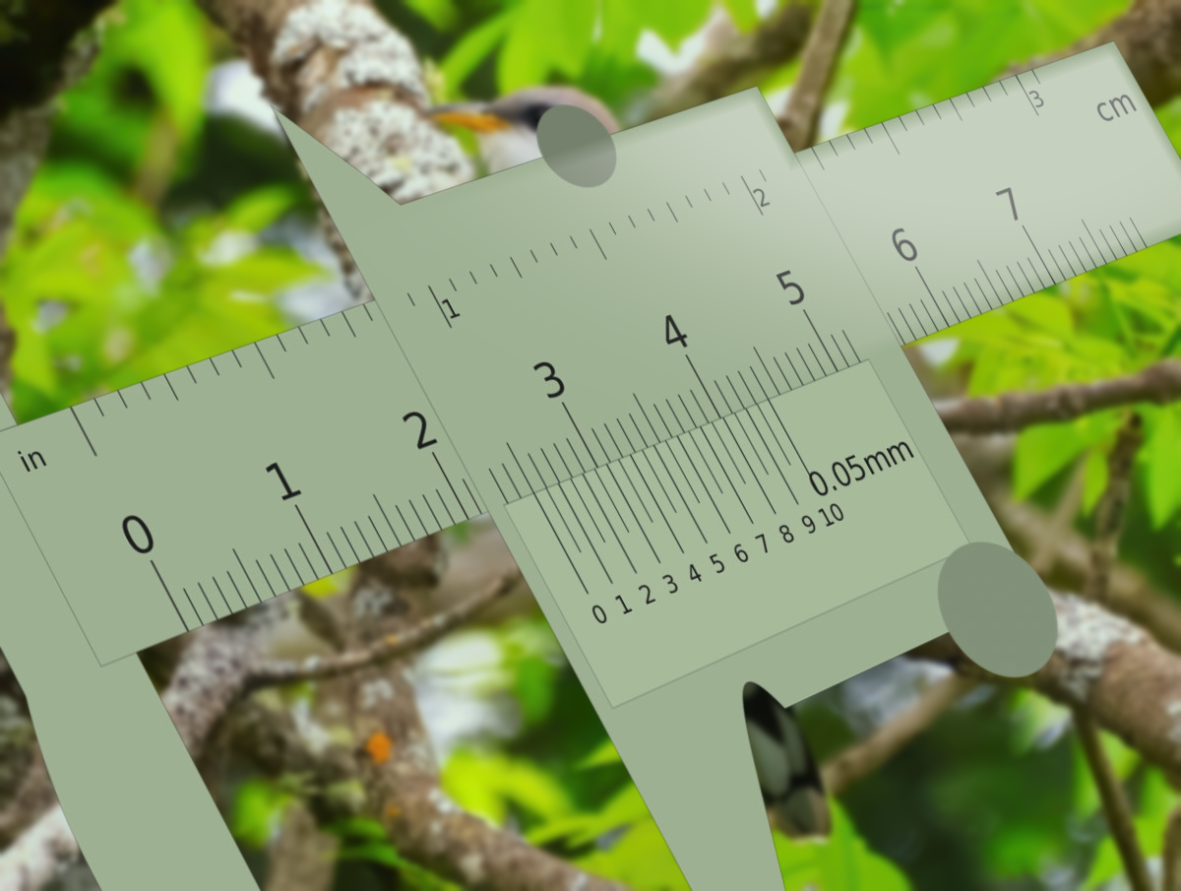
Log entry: 25.0 mm
